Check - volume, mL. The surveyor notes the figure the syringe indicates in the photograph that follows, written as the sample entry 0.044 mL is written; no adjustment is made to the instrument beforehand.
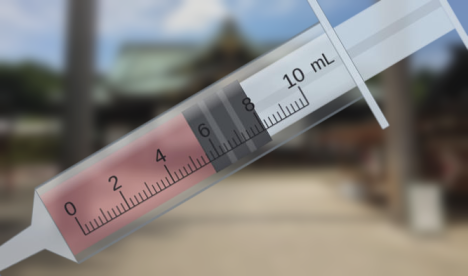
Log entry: 5.6 mL
